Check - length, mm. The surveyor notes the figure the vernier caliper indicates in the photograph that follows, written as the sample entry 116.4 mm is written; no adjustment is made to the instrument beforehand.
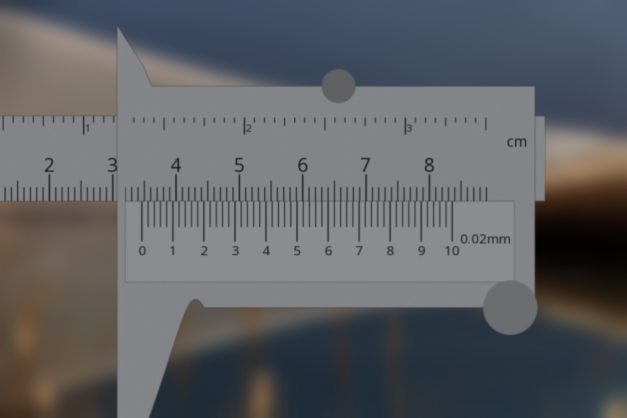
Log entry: 34.6 mm
